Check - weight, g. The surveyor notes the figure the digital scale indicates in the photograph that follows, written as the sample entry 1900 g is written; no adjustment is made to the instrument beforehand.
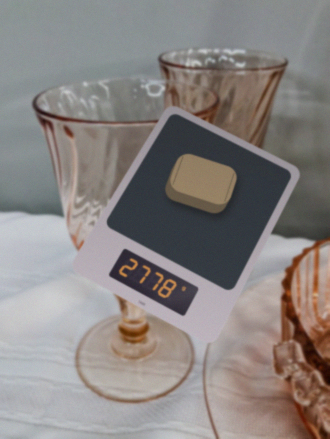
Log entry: 2778 g
